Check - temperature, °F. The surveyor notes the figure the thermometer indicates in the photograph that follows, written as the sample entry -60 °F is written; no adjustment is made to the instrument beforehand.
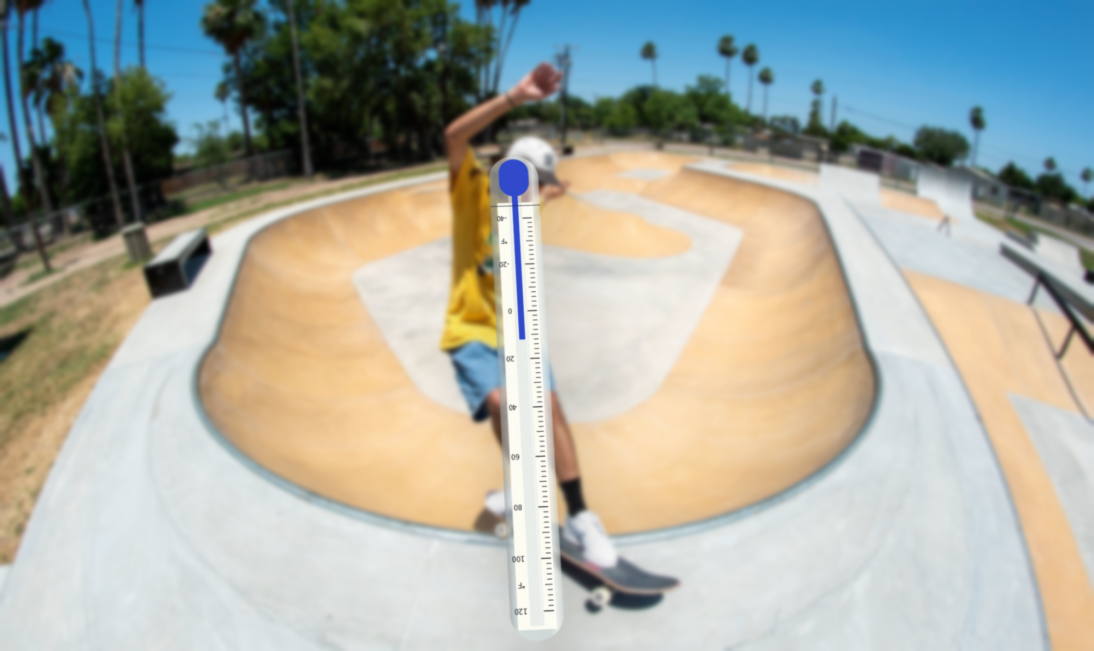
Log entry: 12 °F
